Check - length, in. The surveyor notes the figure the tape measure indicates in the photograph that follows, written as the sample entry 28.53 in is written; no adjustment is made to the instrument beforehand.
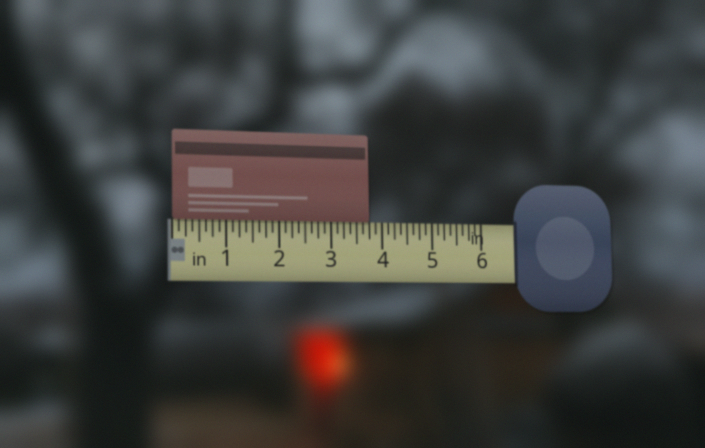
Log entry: 3.75 in
